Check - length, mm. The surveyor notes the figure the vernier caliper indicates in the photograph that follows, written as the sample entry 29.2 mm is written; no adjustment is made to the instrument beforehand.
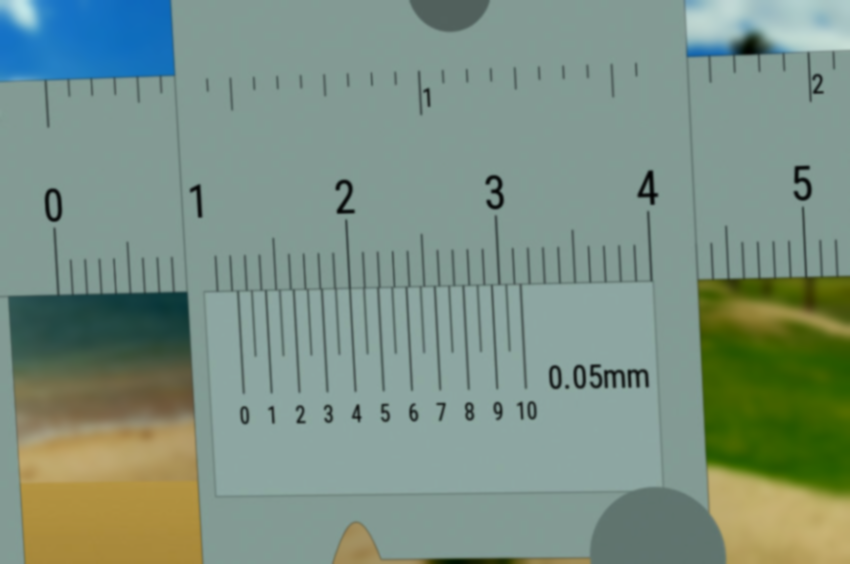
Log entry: 12.4 mm
